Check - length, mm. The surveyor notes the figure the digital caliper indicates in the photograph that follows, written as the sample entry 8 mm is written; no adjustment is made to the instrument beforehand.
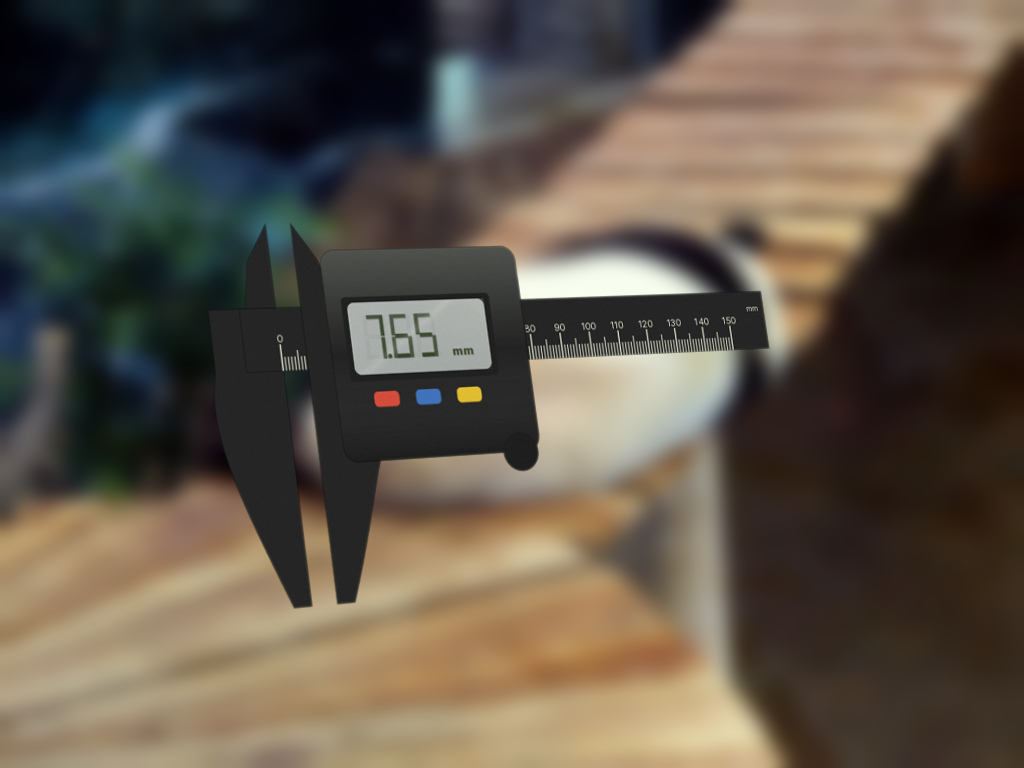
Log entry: 7.65 mm
